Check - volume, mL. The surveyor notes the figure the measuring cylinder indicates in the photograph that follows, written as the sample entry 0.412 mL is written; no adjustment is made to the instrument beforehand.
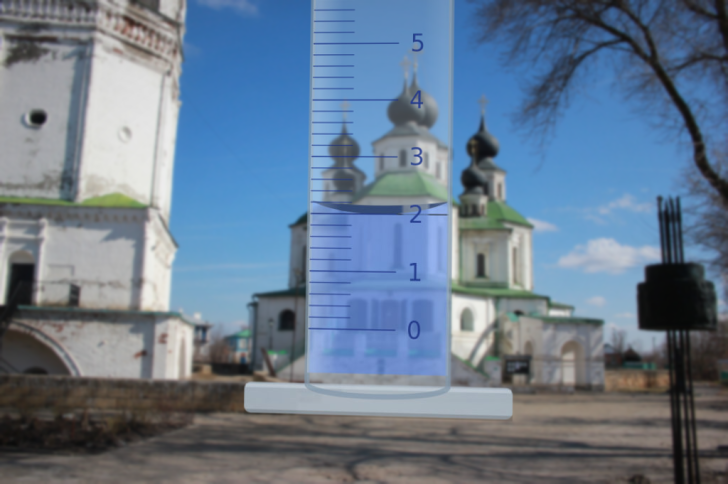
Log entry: 2 mL
